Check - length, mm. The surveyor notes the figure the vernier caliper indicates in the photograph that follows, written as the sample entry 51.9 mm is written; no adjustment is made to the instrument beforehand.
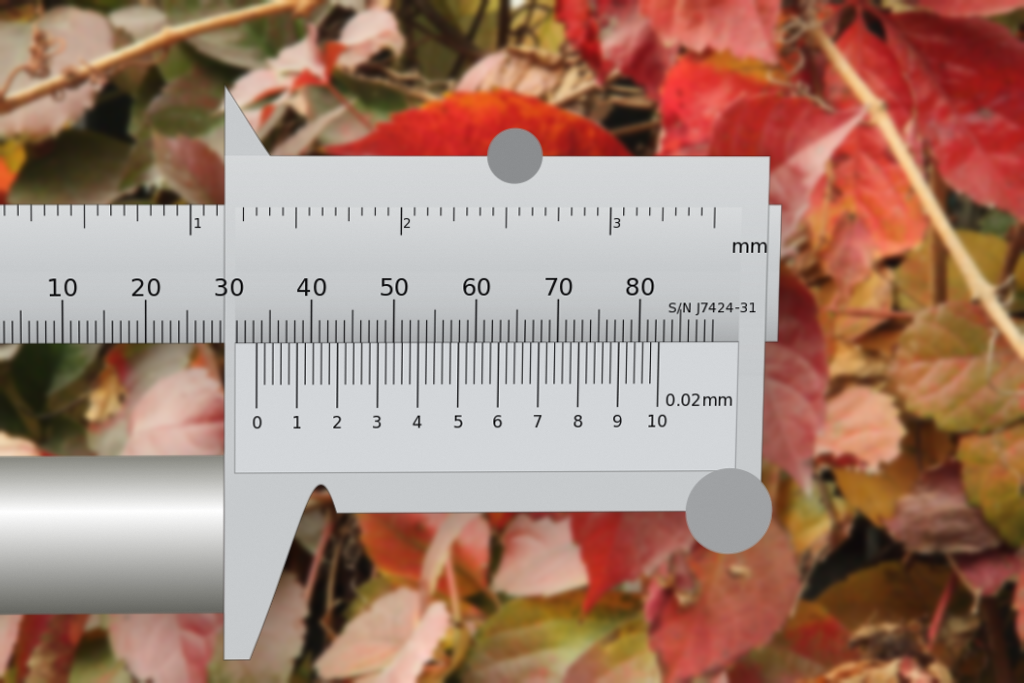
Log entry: 33.4 mm
